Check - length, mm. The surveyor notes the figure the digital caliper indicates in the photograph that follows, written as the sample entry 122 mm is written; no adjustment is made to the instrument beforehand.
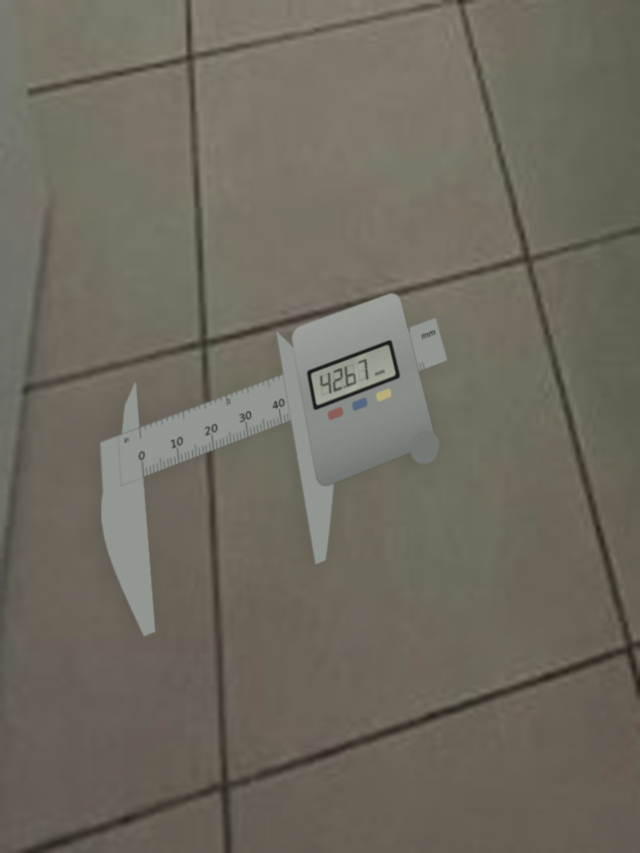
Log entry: 42.67 mm
